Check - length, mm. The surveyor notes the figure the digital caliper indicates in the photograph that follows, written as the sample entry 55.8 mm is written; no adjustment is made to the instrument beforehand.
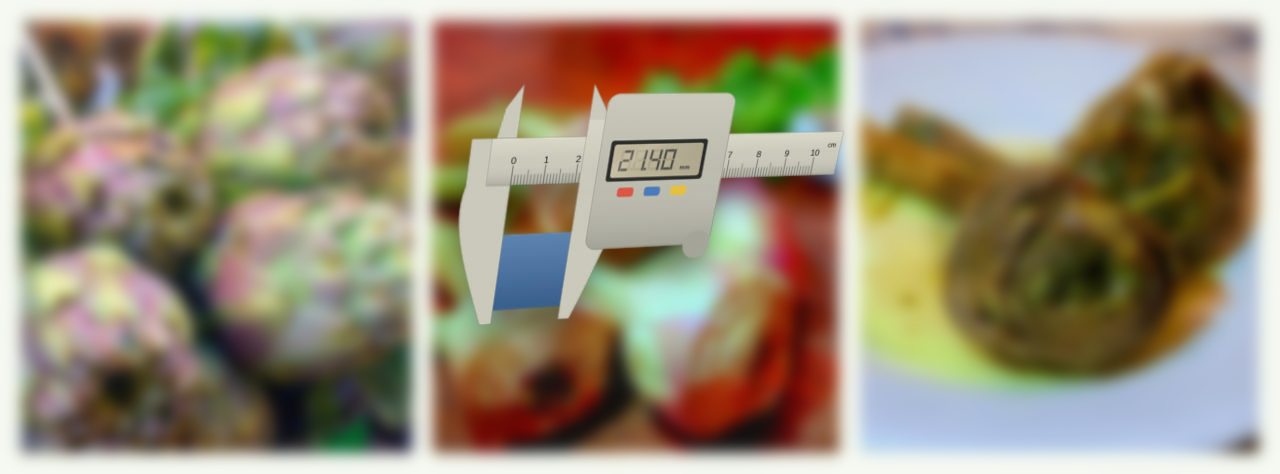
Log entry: 21.40 mm
